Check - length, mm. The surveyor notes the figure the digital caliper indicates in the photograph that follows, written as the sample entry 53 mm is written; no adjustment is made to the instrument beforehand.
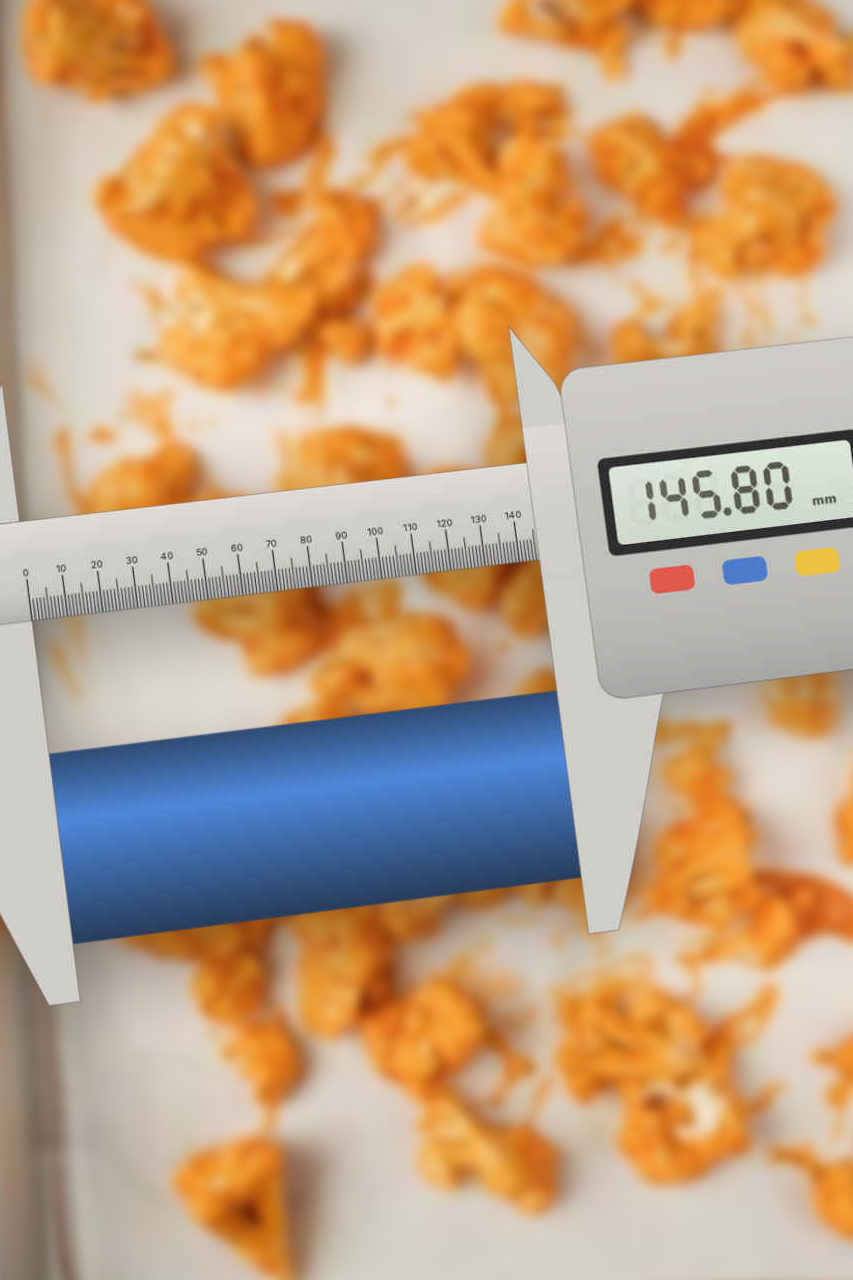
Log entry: 145.80 mm
